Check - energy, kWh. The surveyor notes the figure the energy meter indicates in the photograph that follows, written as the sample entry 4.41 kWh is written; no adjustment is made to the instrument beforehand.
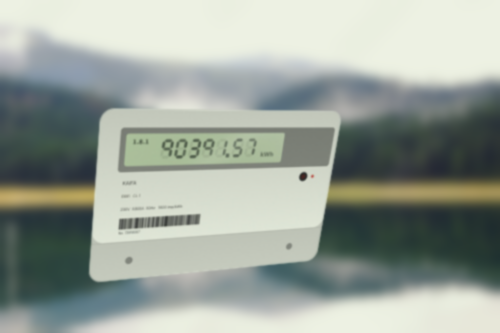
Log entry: 90391.57 kWh
